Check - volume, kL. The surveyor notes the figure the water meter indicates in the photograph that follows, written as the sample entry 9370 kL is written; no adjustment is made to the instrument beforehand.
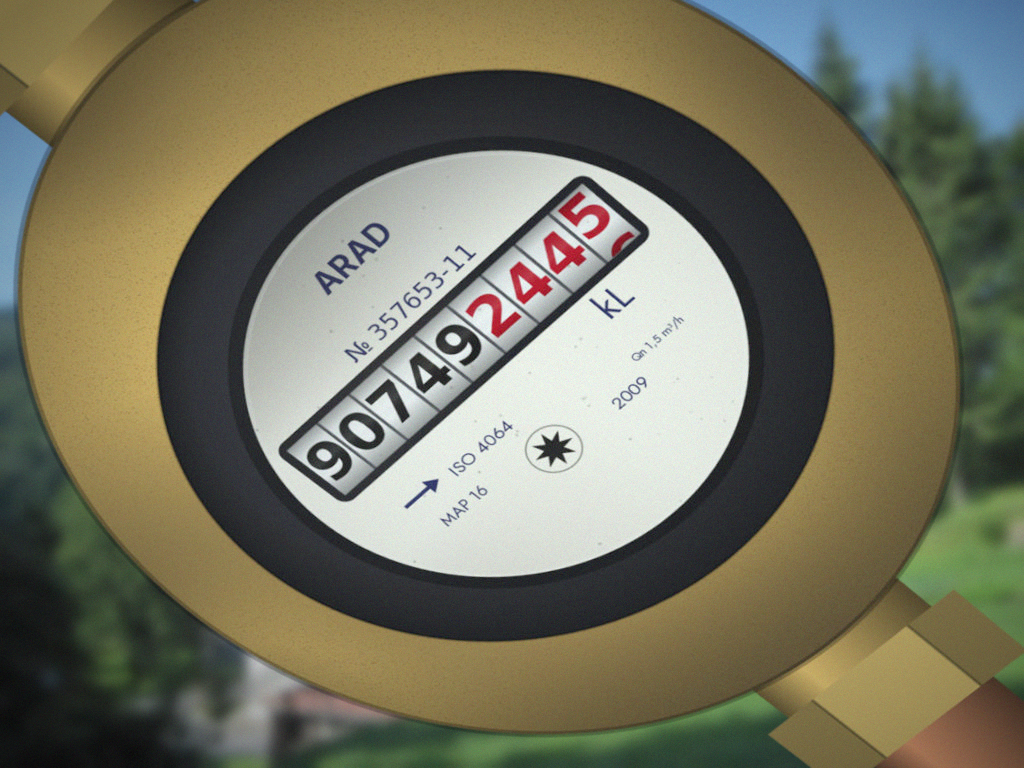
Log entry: 90749.2445 kL
